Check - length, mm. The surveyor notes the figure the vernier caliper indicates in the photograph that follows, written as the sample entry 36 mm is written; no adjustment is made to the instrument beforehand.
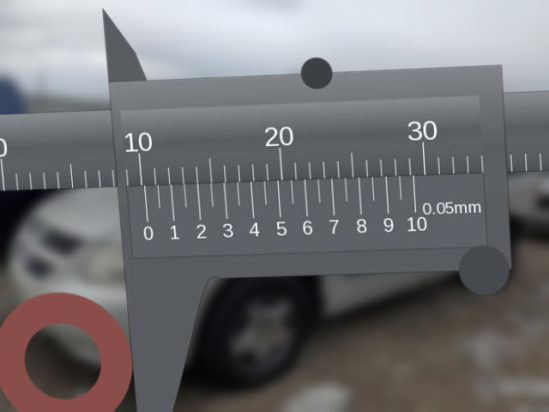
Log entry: 10.2 mm
